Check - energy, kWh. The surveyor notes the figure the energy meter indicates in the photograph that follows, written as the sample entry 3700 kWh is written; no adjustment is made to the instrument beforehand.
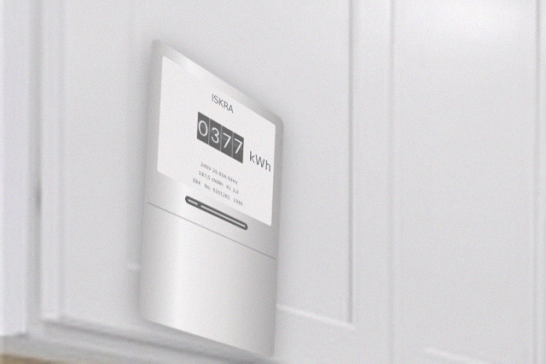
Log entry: 377 kWh
